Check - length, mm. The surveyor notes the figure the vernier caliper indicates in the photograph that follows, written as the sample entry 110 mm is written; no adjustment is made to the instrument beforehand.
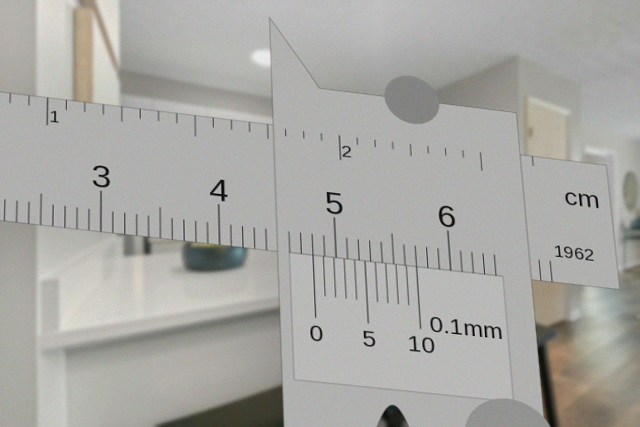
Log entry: 48.0 mm
